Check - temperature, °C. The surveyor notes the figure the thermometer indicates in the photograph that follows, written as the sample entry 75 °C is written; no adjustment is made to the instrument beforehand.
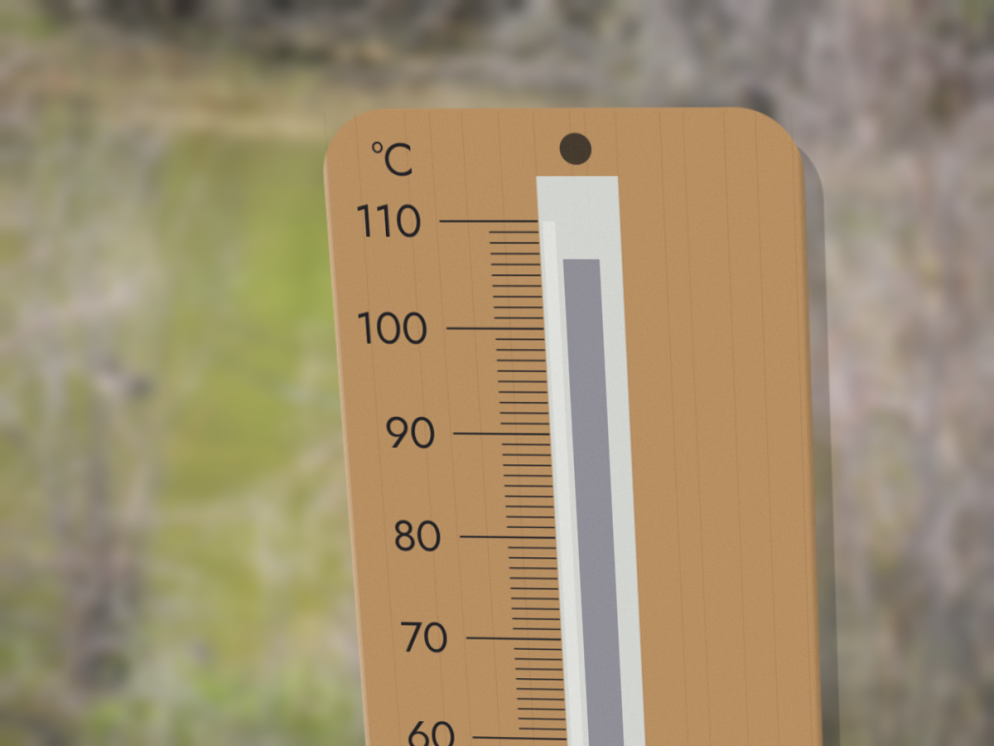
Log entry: 106.5 °C
